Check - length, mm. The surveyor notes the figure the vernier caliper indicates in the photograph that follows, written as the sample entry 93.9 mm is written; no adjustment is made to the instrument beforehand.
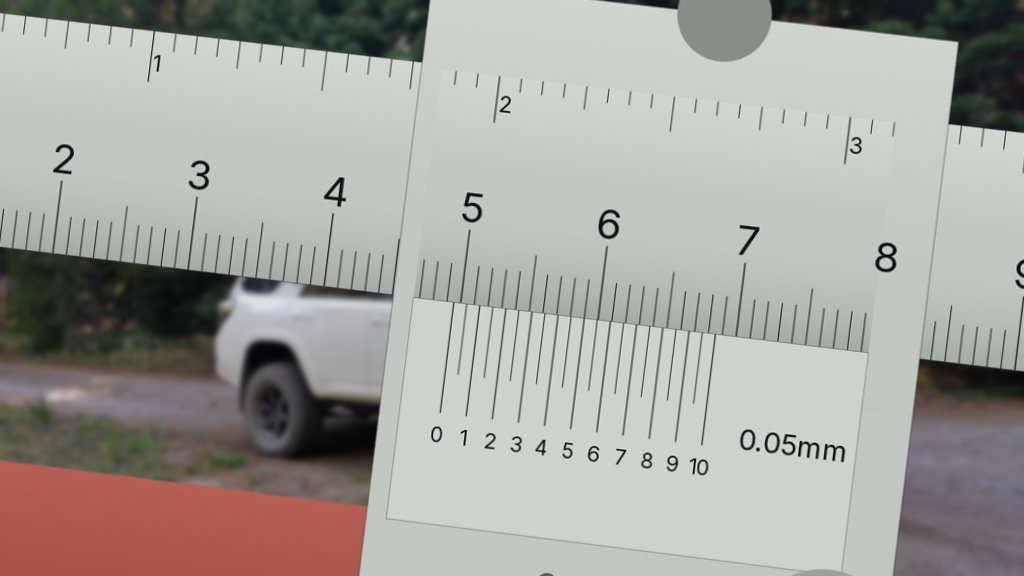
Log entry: 49.5 mm
